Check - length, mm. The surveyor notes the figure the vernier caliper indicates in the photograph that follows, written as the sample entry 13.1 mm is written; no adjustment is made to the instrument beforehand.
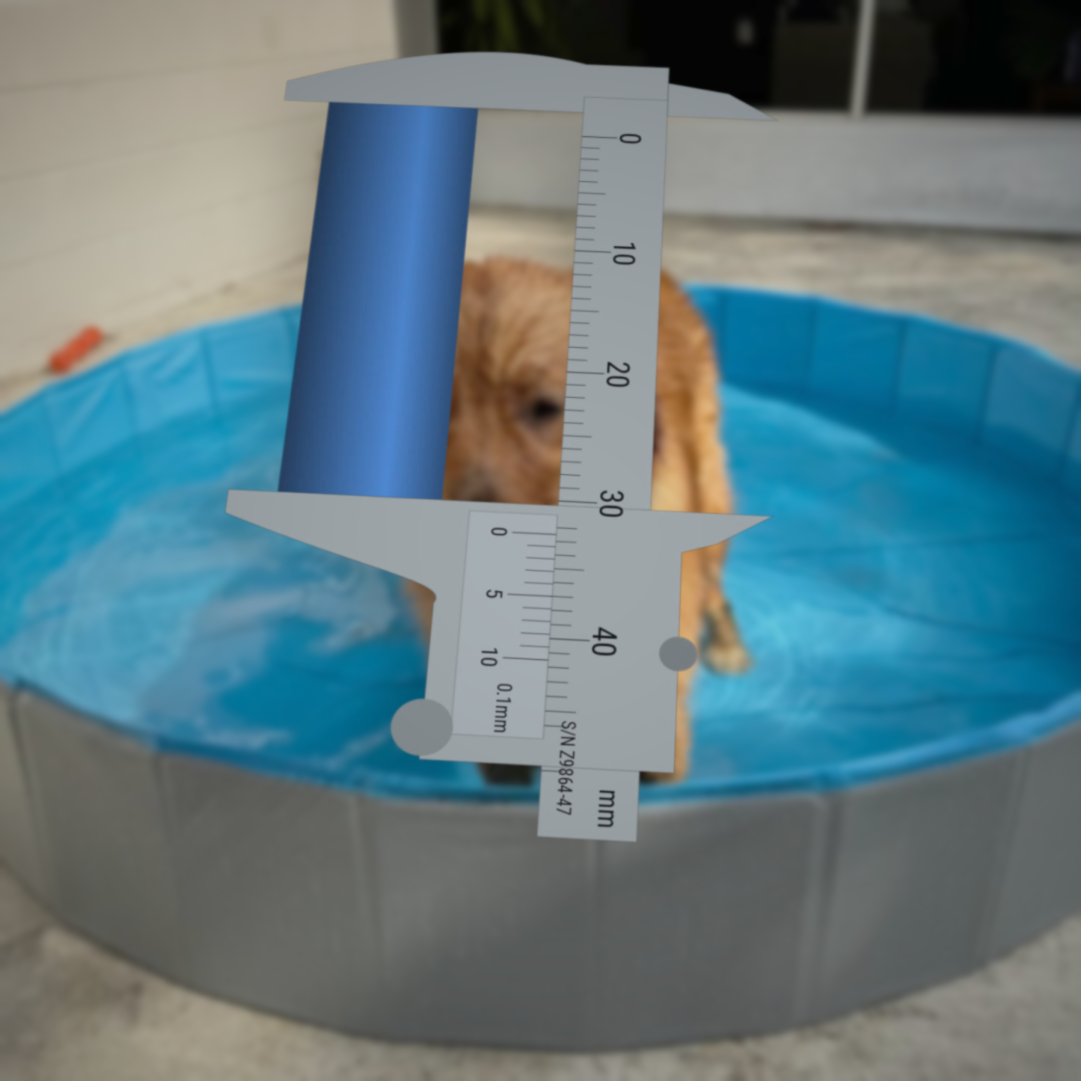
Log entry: 32.5 mm
